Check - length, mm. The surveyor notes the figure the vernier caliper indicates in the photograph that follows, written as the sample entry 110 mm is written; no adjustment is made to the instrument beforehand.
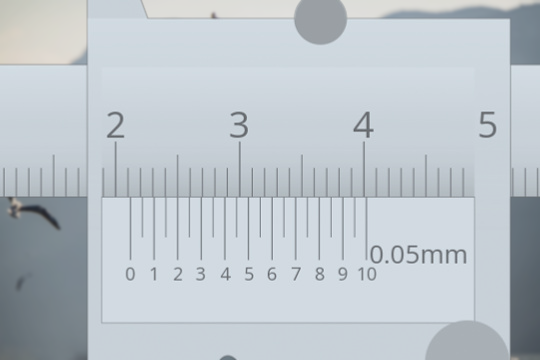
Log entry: 21.2 mm
